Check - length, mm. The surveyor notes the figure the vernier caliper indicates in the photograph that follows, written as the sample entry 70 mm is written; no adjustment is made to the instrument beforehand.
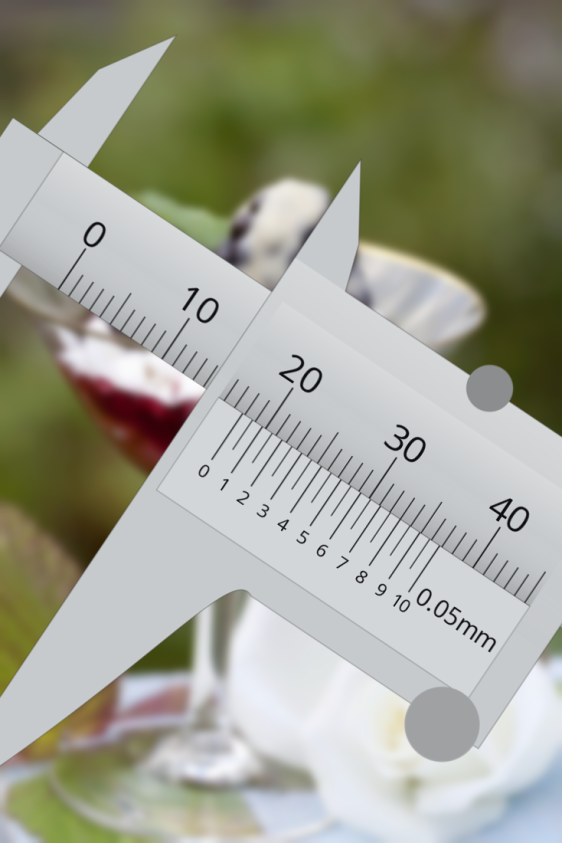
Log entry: 17.8 mm
